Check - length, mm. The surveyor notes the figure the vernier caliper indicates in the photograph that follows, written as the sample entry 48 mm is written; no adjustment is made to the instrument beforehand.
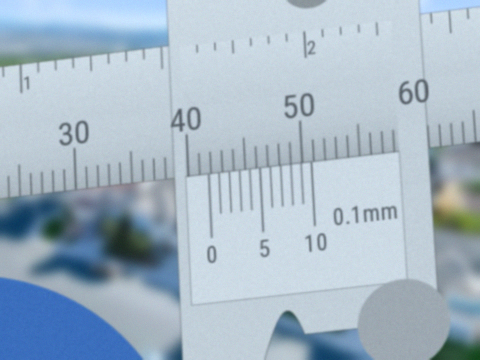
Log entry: 41.8 mm
